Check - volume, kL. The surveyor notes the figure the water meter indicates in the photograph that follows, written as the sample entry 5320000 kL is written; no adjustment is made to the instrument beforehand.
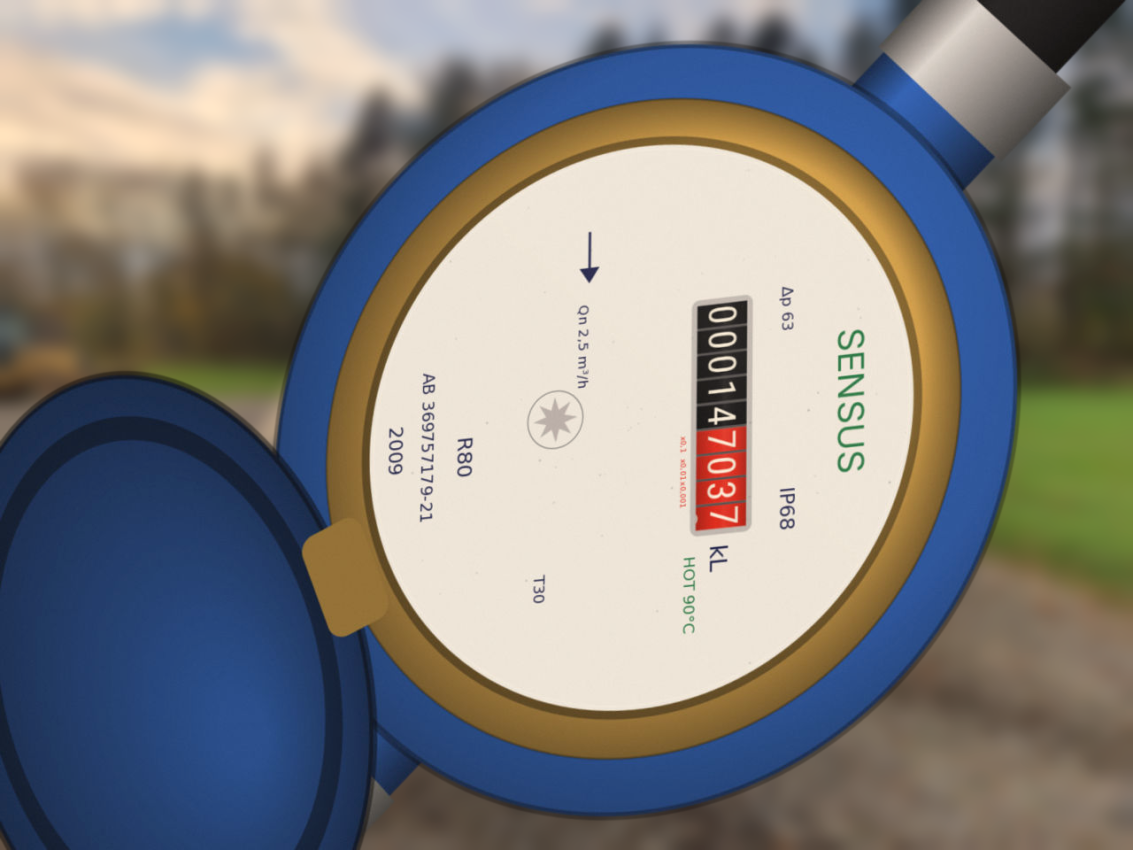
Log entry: 14.7037 kL
